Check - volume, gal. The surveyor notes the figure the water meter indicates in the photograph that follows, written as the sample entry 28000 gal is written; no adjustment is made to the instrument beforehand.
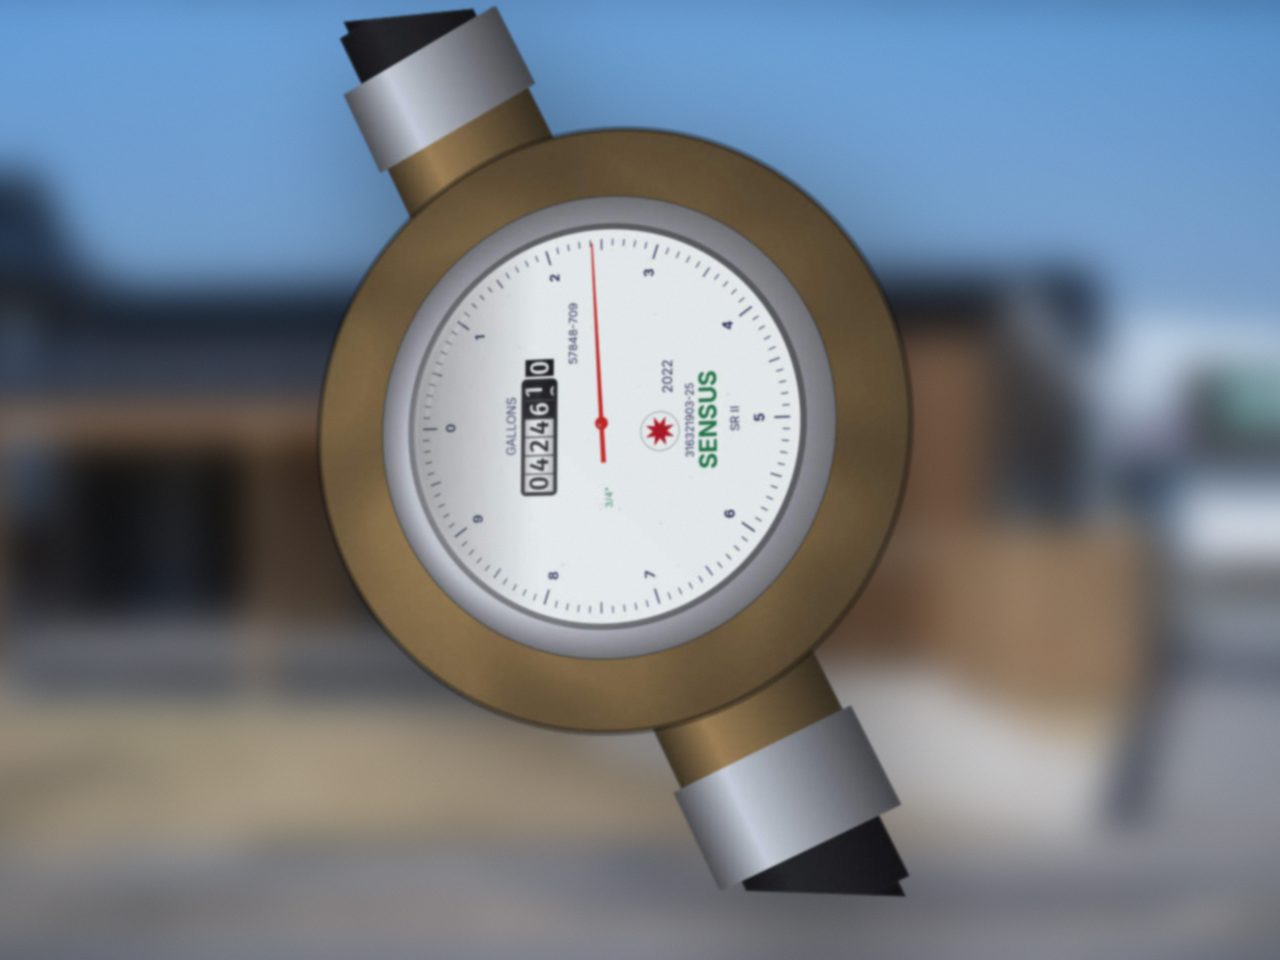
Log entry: 424612.4 gal
